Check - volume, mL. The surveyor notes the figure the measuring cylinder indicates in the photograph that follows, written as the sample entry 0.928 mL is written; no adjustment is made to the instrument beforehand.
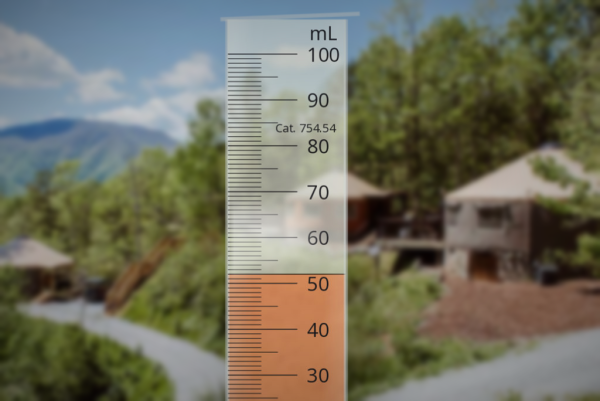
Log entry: 52 mL
